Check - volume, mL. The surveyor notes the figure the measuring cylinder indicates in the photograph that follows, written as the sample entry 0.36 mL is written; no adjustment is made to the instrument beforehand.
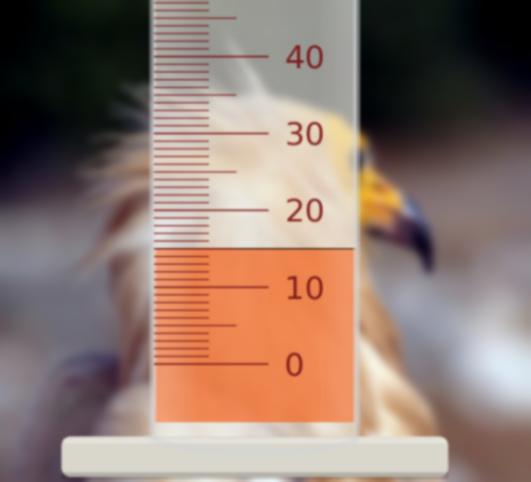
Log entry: 15 mL
